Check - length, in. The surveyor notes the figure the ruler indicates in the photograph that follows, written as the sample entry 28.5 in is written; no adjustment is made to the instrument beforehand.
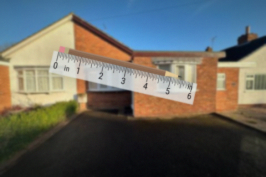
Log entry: 5.5 in
